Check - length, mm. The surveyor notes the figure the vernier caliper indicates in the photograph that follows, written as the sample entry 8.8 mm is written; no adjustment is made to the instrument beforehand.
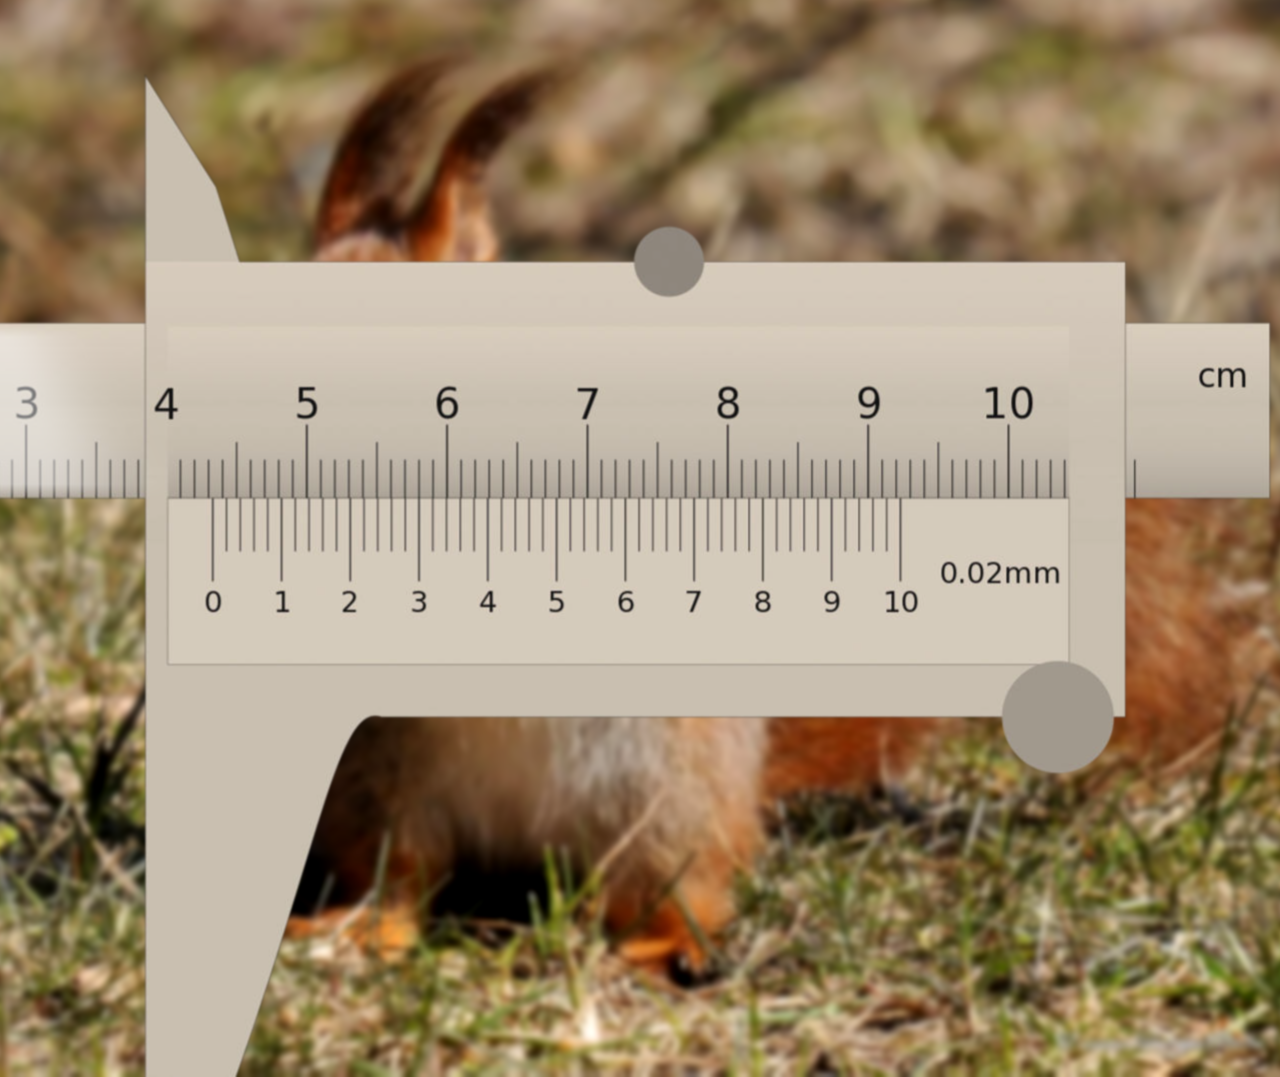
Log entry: 43.3 mm
